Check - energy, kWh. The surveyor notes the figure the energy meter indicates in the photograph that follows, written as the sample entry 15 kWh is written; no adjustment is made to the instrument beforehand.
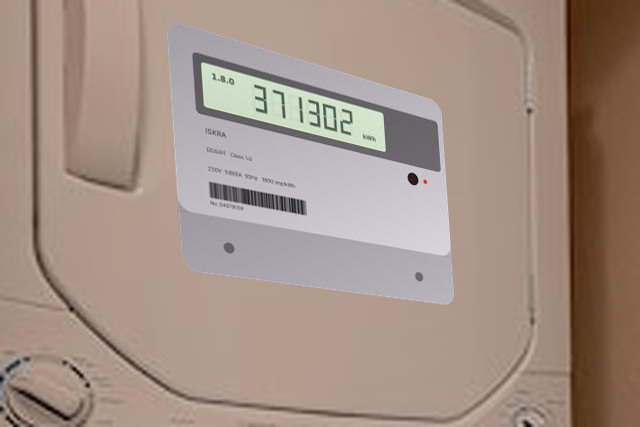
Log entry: 371302 kWh
